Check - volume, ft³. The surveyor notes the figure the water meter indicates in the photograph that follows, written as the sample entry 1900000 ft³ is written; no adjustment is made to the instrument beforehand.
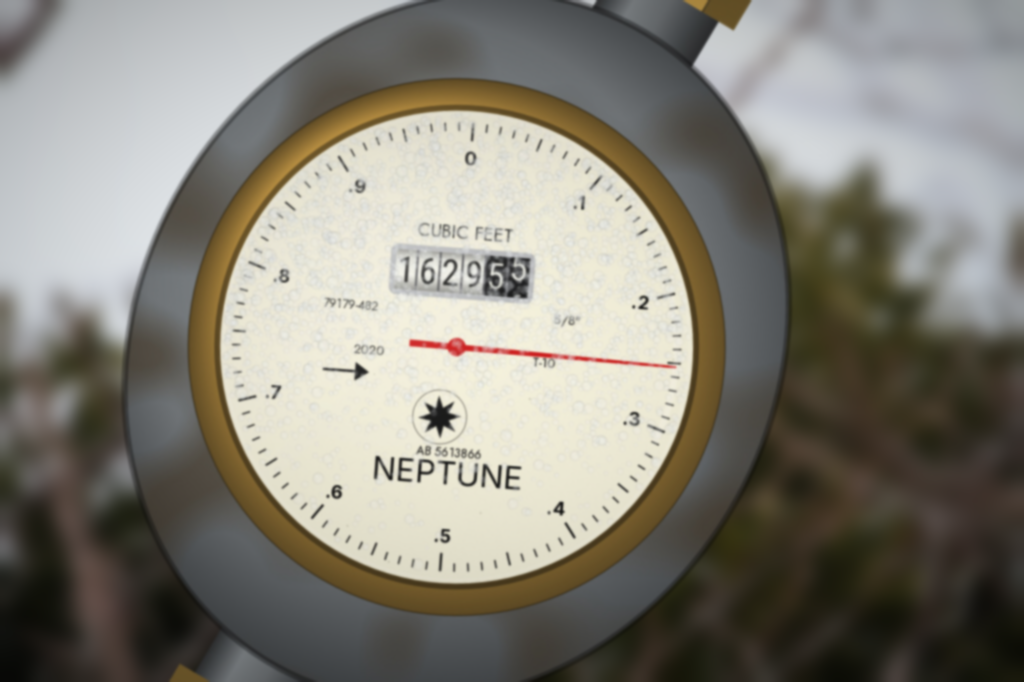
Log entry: 162955.25 ft³
